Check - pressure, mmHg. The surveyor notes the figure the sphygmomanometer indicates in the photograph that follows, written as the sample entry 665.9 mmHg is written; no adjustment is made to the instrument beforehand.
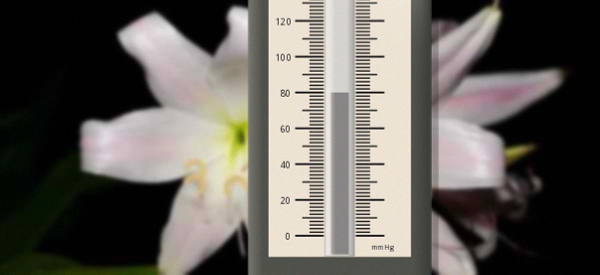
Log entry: 80 mmHg
